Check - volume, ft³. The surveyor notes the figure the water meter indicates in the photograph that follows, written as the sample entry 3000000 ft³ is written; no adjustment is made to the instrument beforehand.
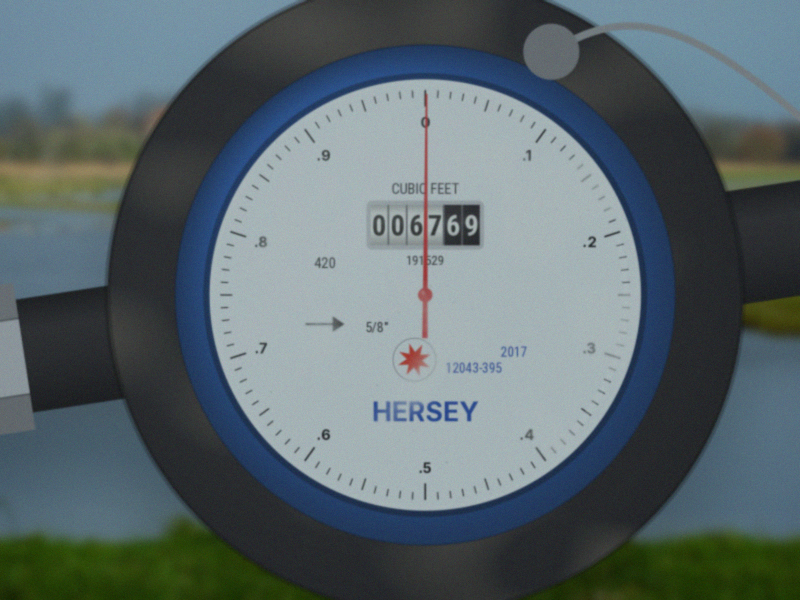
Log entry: 6769.00 ft³
